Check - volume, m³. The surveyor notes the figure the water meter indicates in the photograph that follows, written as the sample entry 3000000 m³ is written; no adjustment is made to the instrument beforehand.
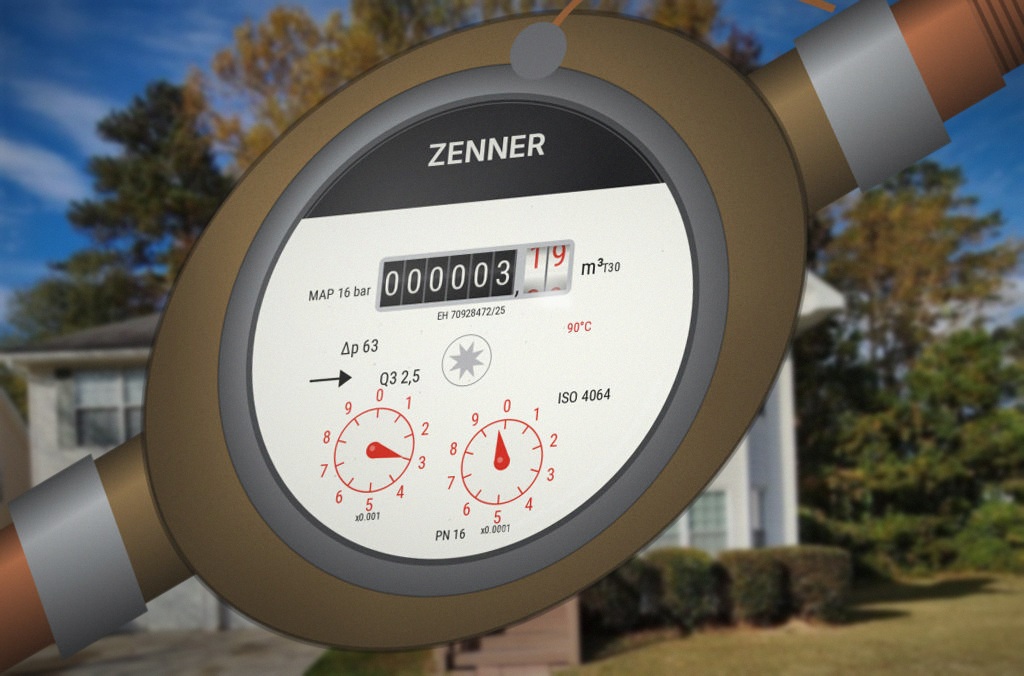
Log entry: 3.1929 m³
